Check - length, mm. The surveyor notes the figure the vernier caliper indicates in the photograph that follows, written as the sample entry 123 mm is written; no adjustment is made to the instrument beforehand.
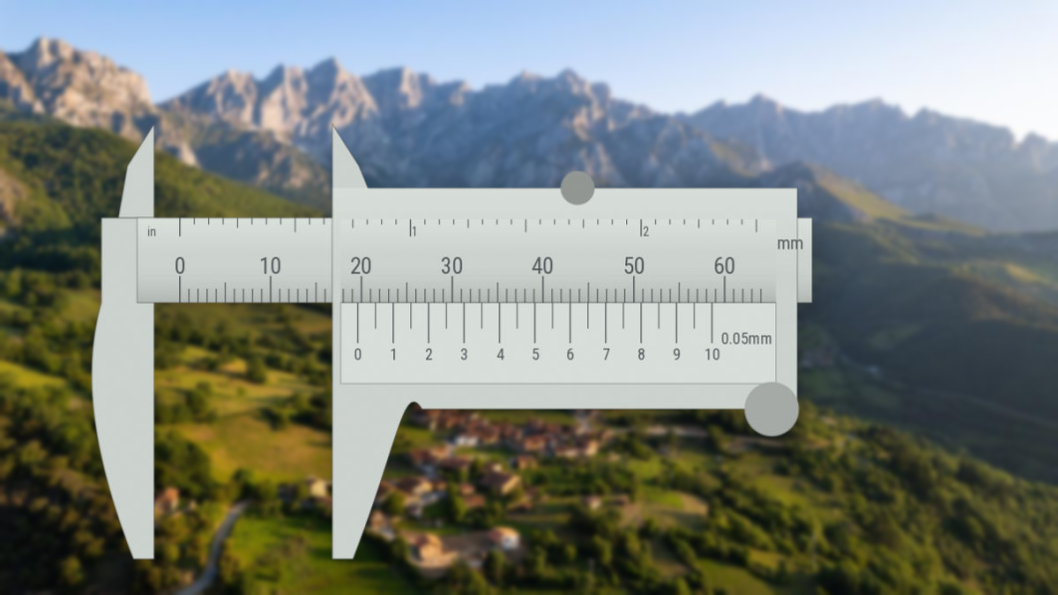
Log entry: 19.6 mm
